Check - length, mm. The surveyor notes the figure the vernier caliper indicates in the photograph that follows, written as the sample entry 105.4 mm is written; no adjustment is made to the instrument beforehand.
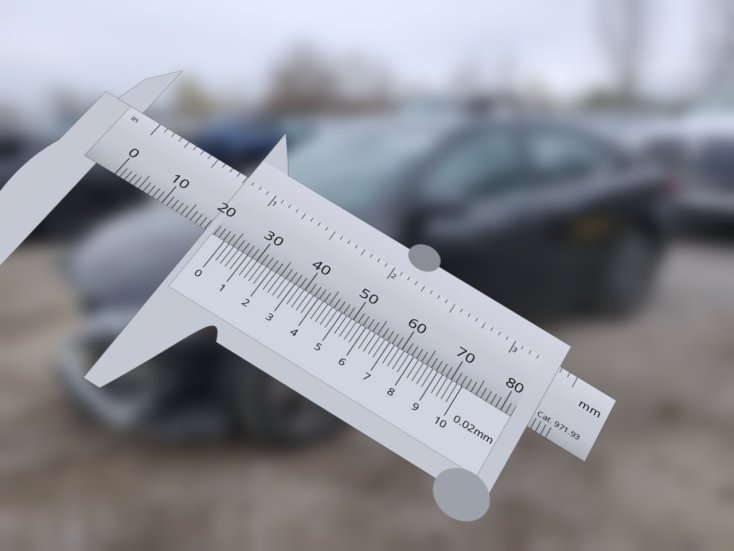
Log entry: 23.2 mm
